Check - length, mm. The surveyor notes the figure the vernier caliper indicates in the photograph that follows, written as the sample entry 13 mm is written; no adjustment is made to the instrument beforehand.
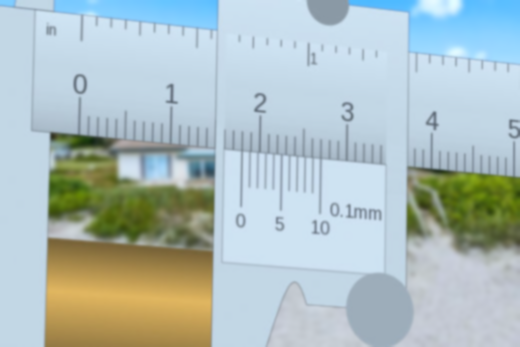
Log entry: 18.0 mm
